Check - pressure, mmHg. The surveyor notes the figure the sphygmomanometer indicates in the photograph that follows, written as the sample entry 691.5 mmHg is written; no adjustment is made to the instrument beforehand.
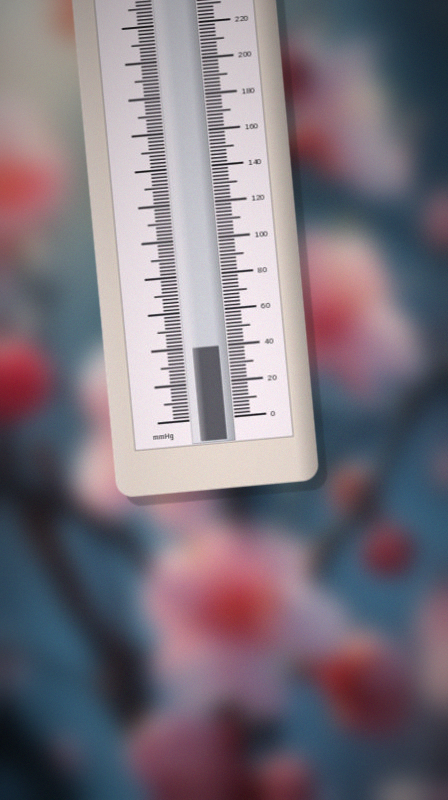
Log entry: 40 mmHg
